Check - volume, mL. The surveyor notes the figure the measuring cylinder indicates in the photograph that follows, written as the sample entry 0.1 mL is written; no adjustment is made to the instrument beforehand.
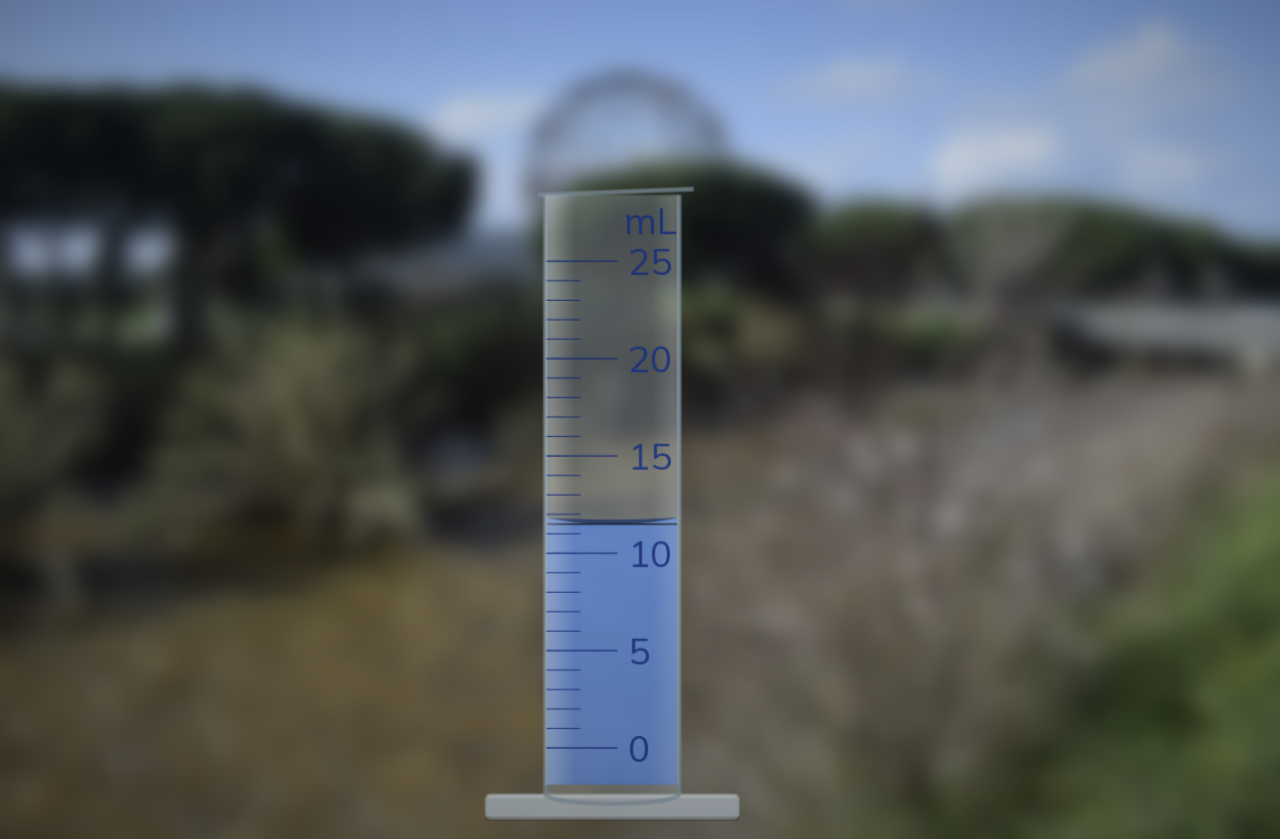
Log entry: 11.5 mL
